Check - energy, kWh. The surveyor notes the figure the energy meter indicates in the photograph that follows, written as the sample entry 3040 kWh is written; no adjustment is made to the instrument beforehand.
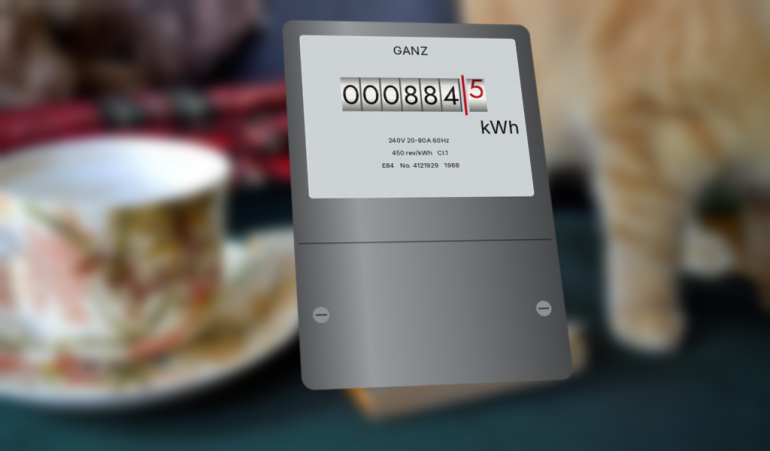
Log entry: 884.5 kWh
